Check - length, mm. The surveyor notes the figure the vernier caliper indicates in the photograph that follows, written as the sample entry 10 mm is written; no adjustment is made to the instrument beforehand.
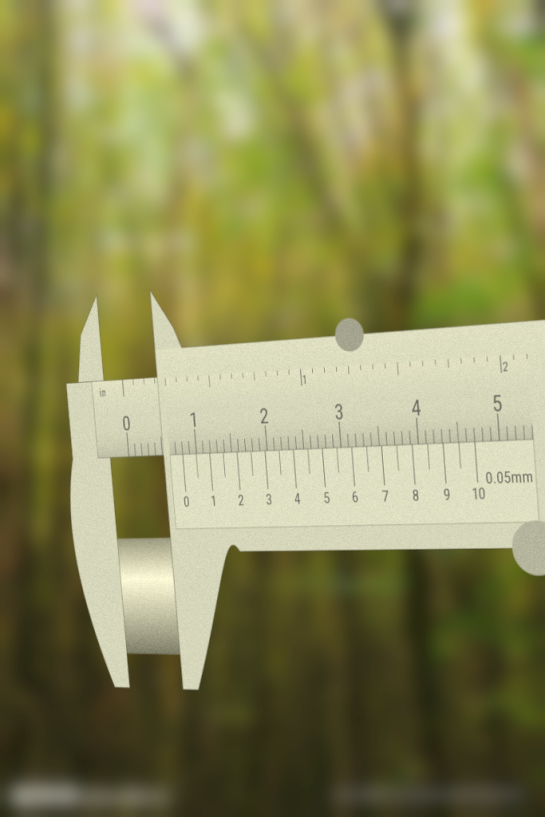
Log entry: 8.0 mm
